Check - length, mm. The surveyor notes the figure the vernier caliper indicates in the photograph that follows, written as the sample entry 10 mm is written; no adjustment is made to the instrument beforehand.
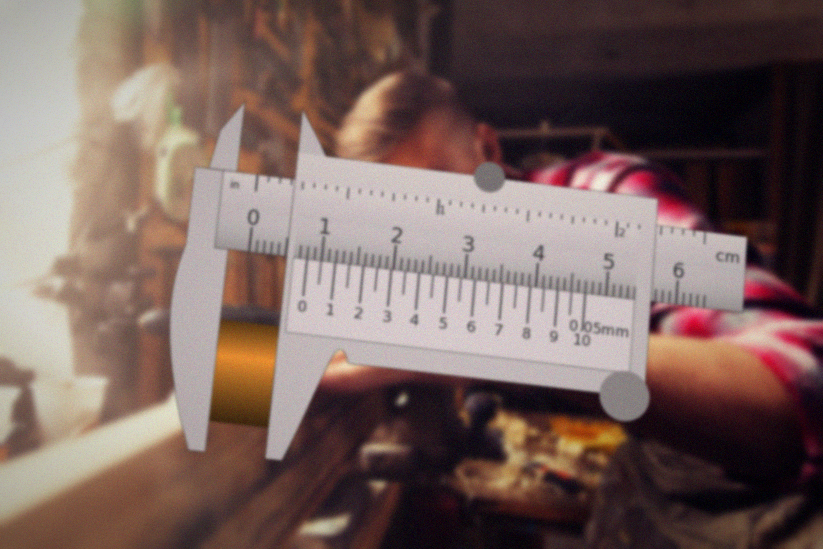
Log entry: 8.0 mm
